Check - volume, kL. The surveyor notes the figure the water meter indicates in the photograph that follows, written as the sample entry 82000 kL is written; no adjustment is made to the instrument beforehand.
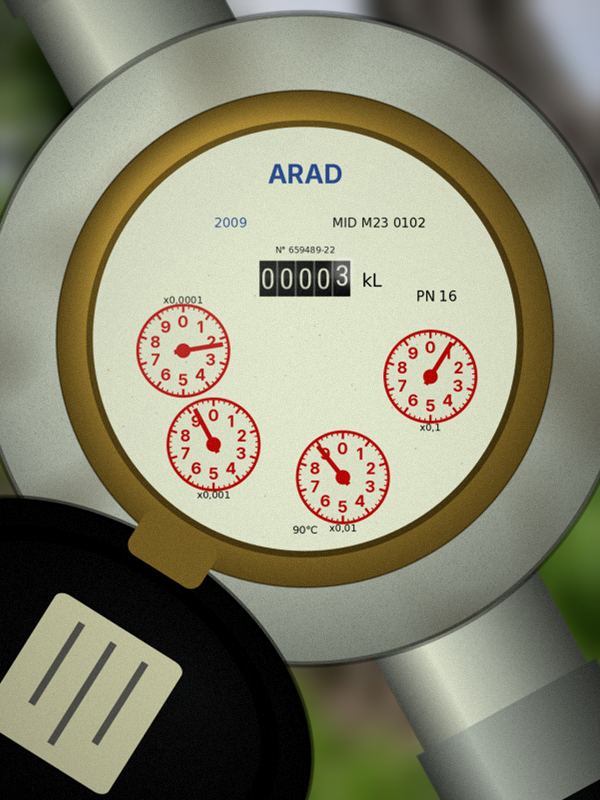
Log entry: 3.0892 kL
